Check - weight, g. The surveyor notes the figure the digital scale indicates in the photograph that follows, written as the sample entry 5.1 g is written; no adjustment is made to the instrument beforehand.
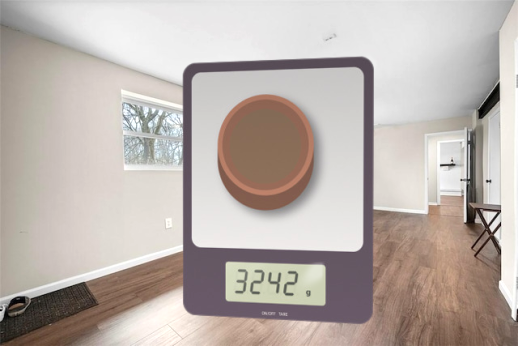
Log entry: 3242 g
